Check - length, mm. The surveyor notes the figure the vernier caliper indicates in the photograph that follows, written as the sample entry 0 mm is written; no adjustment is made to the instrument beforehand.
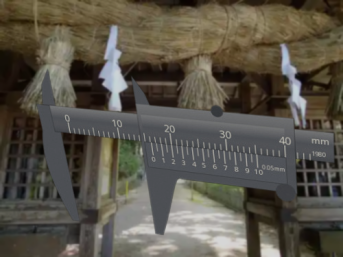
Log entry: 16.2 mm
